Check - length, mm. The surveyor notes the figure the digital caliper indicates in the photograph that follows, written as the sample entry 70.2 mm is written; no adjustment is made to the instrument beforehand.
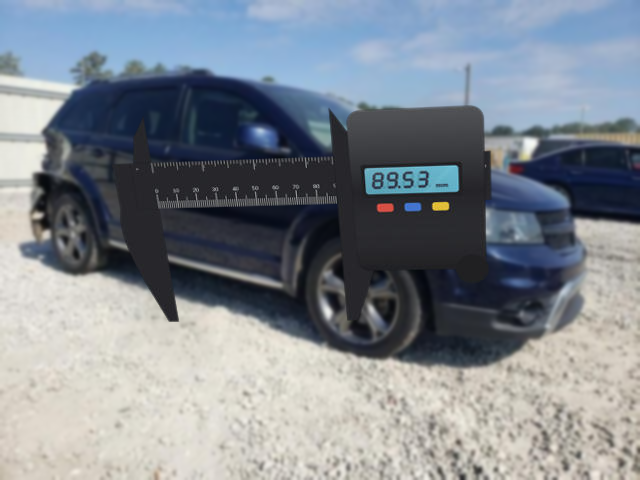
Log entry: 89.53 mm
